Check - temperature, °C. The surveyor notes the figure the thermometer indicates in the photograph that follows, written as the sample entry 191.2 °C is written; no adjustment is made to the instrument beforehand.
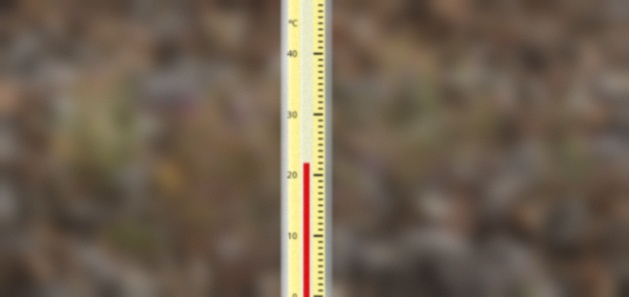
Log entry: 22 °C
